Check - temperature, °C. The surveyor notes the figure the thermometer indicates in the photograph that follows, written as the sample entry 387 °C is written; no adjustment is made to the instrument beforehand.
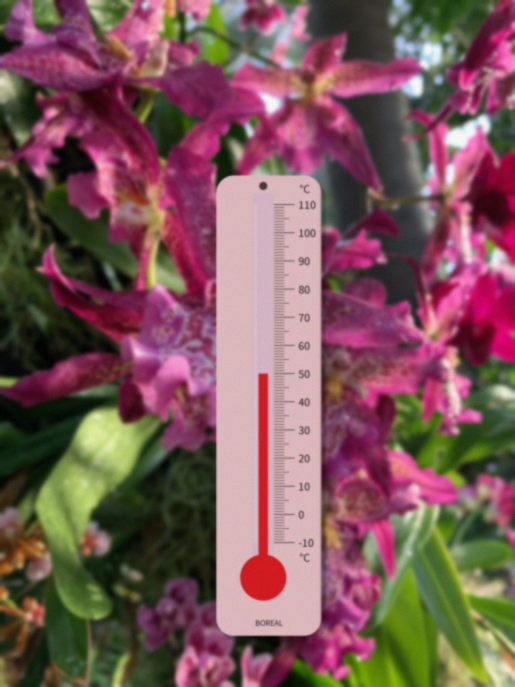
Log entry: 50 °C
